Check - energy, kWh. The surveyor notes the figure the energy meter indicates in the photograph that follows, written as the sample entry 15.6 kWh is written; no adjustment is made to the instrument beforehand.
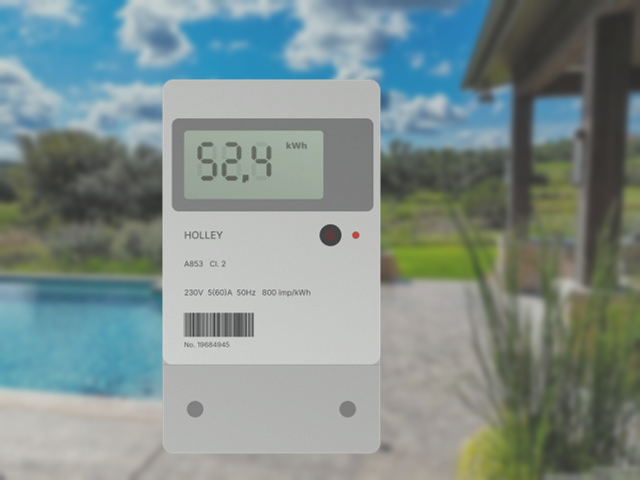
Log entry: 52.4 kWh
